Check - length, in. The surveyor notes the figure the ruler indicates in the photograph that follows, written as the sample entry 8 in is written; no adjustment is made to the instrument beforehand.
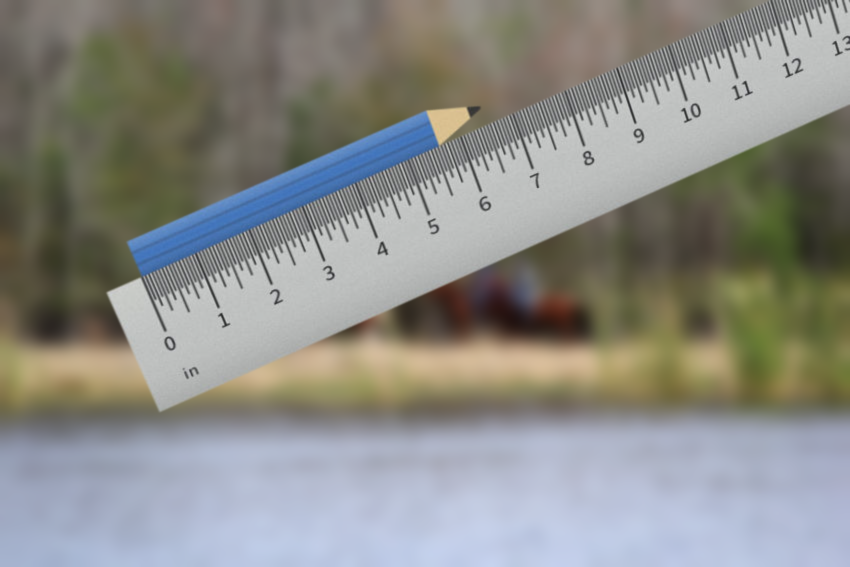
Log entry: 6.5 in
